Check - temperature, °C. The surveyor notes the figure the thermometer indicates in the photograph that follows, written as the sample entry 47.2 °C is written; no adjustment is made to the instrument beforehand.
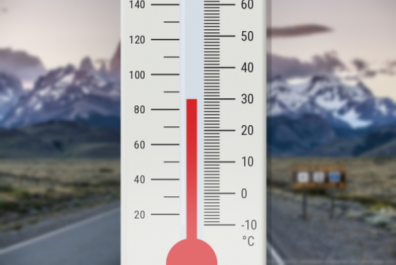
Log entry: 30 °C
